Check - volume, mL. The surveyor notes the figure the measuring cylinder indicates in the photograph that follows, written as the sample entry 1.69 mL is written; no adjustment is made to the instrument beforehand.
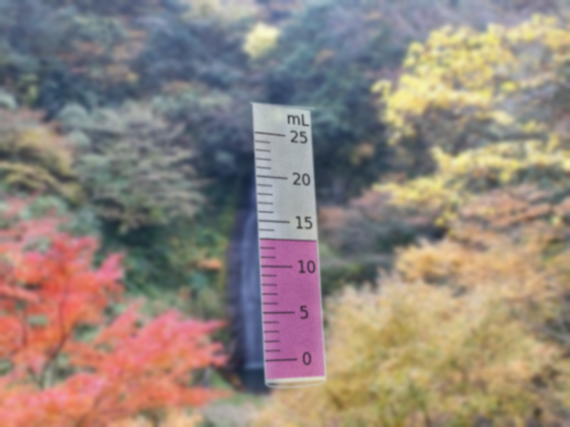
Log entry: 13 mL
